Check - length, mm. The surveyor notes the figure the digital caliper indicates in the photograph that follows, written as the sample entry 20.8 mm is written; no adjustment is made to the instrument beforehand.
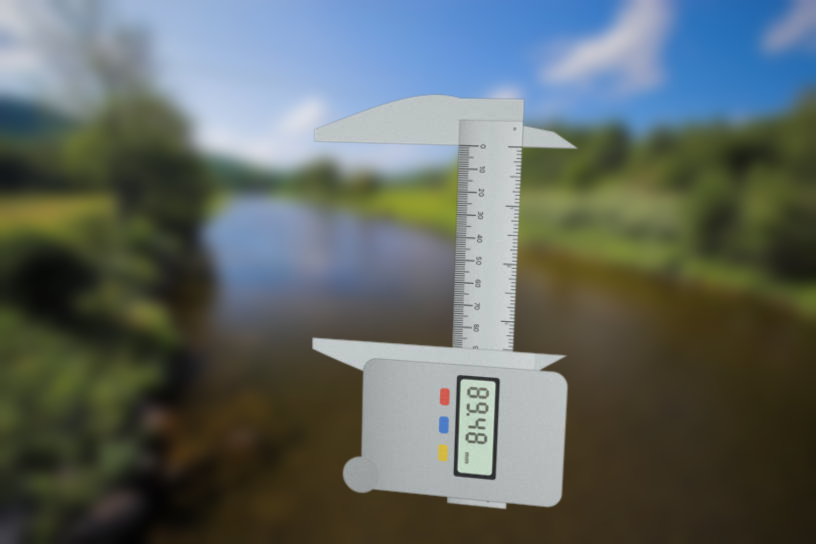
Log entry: 89.48 mm
